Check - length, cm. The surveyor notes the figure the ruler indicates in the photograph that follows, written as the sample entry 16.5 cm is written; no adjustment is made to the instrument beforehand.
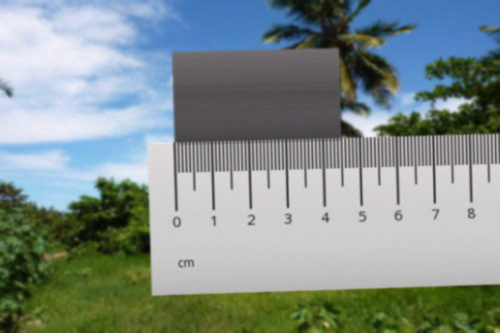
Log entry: 4.5 cm
